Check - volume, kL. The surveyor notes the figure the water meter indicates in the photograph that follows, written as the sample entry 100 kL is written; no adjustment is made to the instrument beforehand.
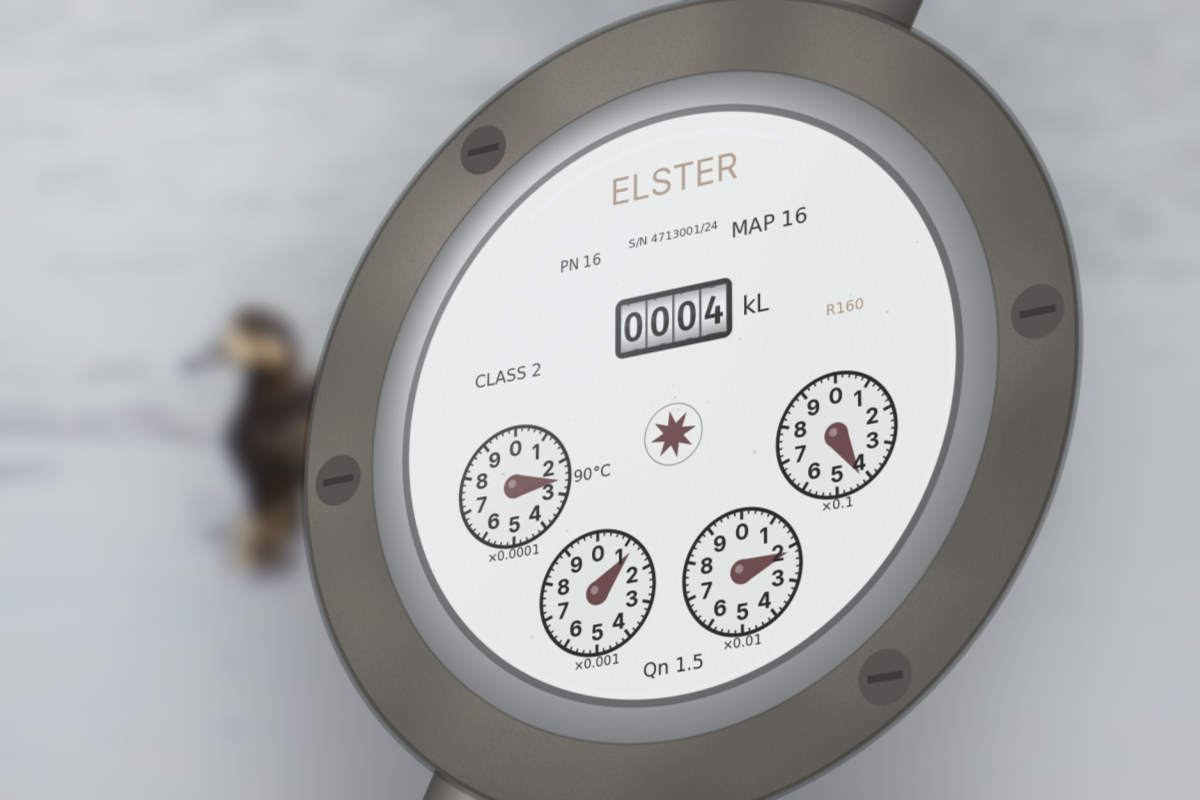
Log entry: 4.4212 kL
